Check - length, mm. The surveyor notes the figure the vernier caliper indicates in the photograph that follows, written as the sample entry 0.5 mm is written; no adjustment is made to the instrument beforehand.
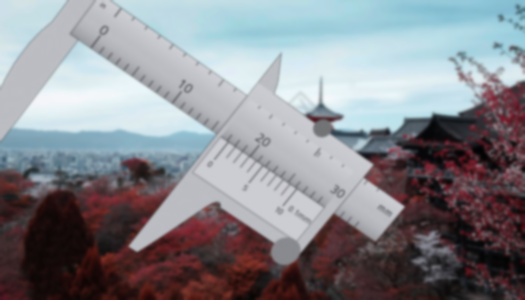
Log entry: 17.2 mm
